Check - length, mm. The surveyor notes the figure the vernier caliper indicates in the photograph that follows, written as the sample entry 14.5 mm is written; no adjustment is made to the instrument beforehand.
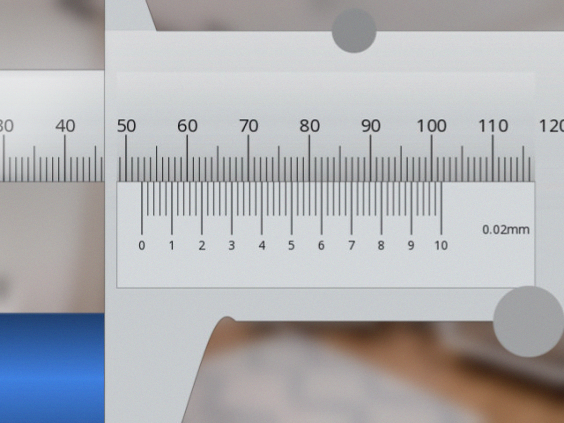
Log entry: 52.6 mm
